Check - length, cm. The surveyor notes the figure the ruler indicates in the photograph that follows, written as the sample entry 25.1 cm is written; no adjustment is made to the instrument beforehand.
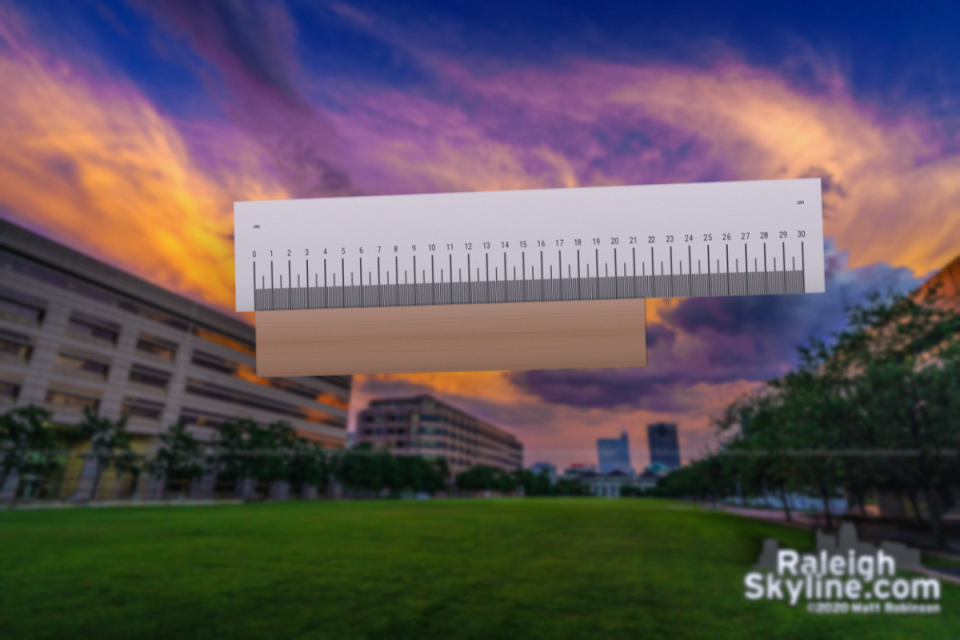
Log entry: 21.5 cm
